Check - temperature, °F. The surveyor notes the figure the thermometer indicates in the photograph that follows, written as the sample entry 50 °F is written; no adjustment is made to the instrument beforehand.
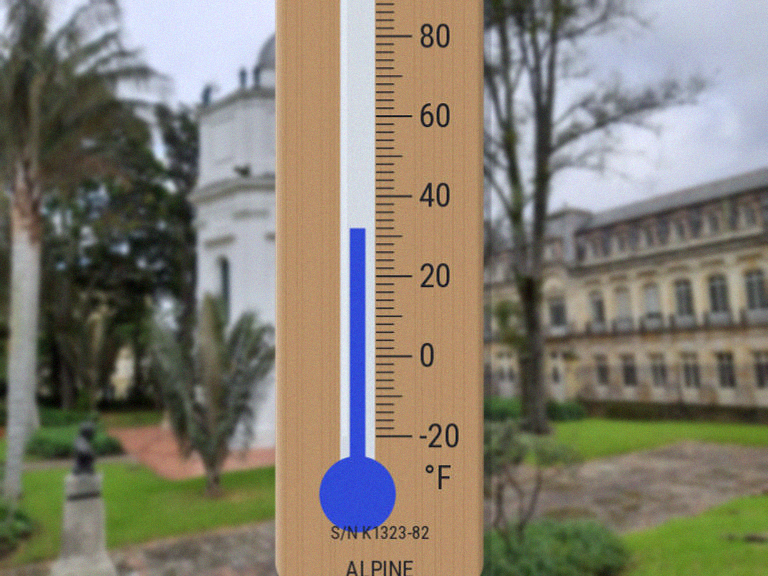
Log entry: 32 °F
